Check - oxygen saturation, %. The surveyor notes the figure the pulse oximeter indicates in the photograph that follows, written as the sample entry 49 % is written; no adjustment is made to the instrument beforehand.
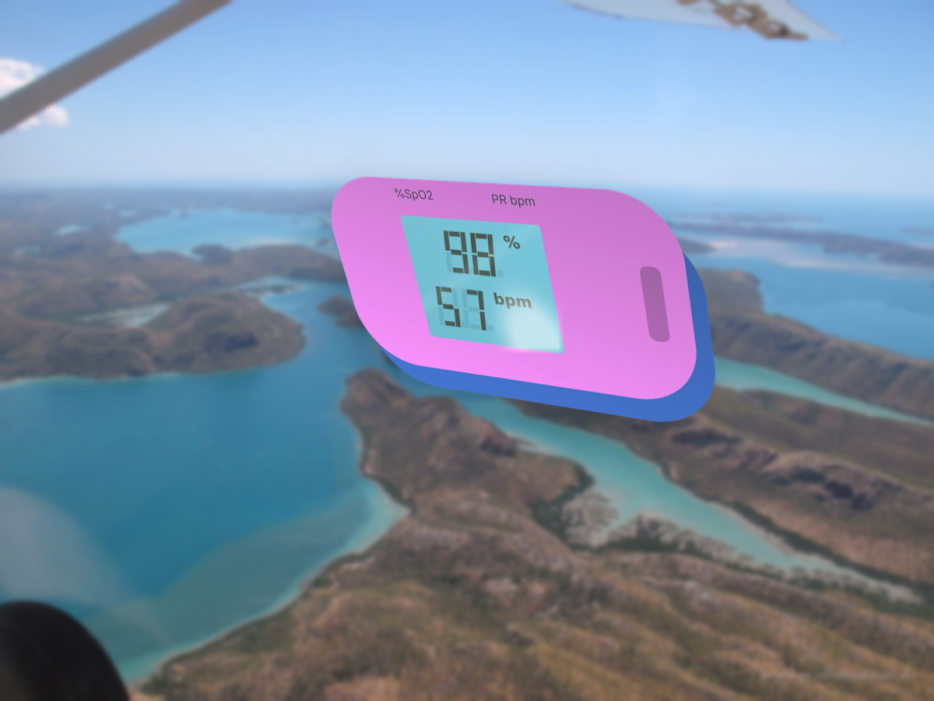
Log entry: 98 %
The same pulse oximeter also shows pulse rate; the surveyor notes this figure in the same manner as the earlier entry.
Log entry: 57 bpm
